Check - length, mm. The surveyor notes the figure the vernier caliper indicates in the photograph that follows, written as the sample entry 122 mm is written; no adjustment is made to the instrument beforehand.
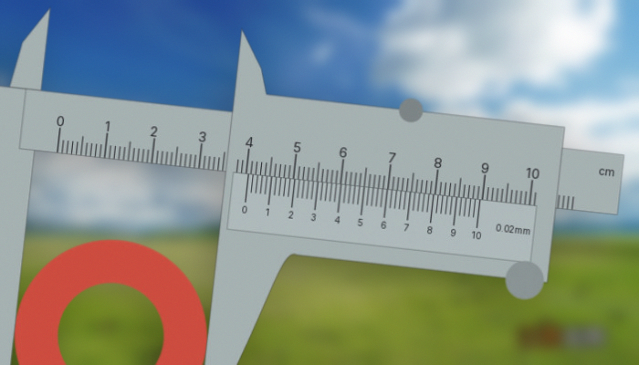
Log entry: 40.5 mm
